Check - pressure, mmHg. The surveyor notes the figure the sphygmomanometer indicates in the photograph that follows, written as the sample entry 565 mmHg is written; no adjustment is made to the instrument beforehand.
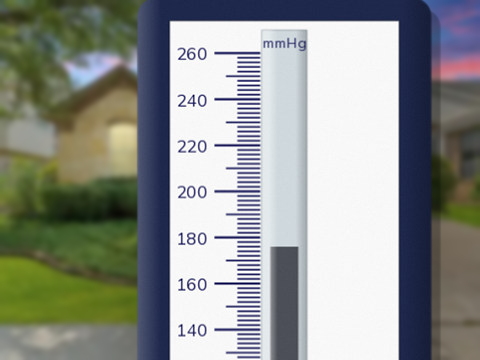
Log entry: 176 mmHg
